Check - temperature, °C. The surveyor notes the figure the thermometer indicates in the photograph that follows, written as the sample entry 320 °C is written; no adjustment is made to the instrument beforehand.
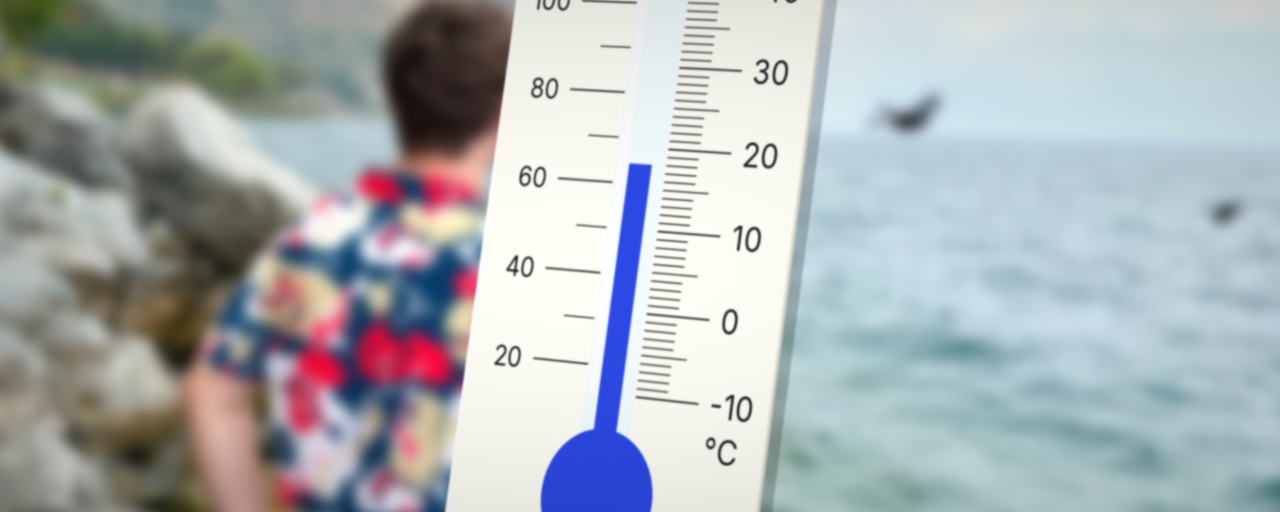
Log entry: 18 °C
